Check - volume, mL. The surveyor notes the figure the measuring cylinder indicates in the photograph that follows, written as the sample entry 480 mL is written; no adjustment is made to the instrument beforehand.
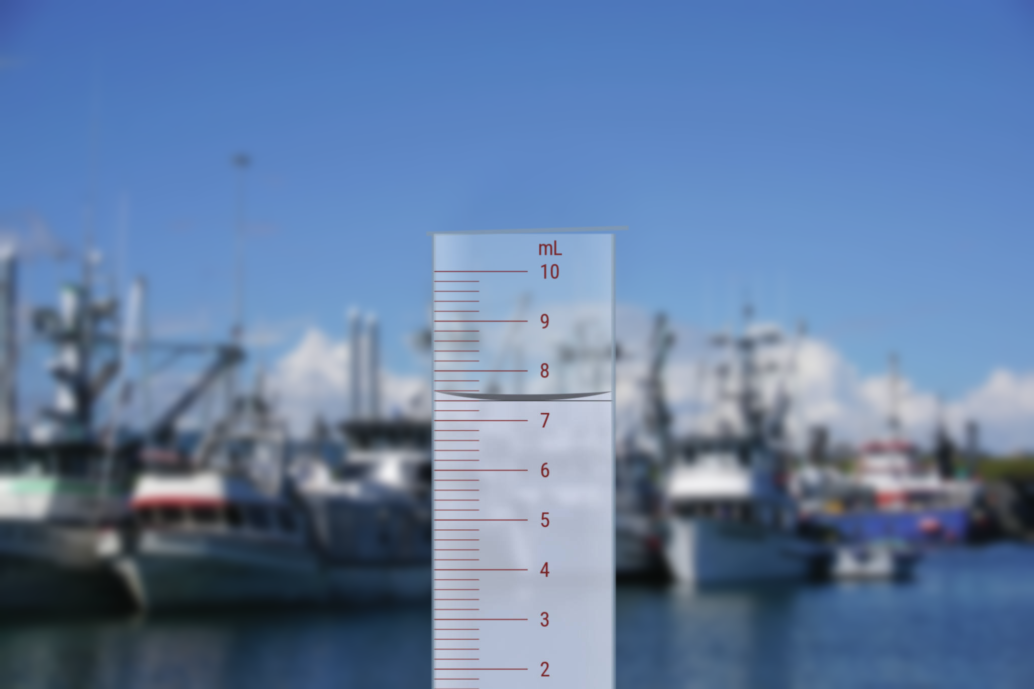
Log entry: 7.4 mL
